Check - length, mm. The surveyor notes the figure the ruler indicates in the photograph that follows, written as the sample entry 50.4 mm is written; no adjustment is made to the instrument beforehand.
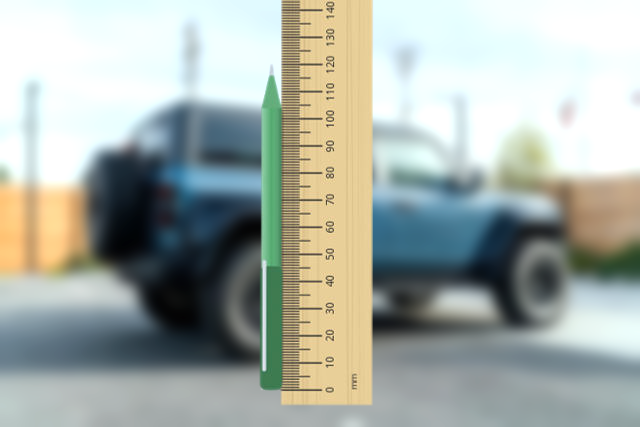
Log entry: 120 mm
